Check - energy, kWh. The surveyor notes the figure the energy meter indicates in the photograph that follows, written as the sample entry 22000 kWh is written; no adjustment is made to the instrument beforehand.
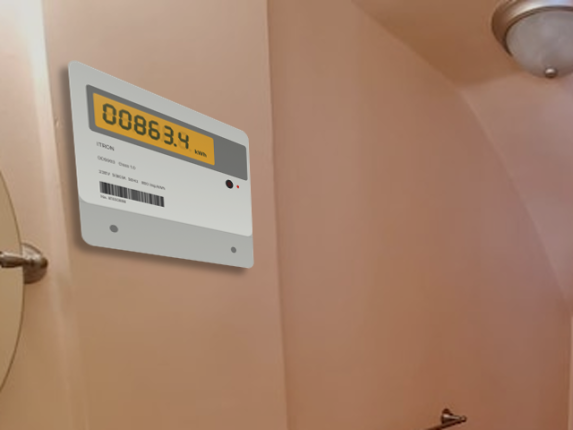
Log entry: 863.4 kWh
